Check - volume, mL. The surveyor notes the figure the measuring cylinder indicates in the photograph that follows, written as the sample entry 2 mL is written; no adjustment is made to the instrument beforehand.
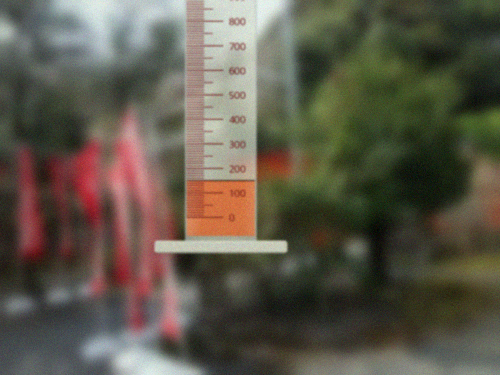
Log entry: 150 mL
